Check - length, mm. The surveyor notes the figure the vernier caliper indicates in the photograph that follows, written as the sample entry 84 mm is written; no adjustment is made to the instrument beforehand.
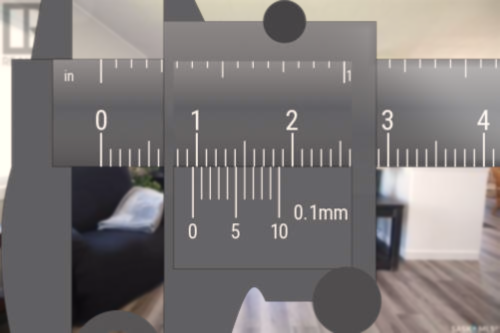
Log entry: 9.6 mm
